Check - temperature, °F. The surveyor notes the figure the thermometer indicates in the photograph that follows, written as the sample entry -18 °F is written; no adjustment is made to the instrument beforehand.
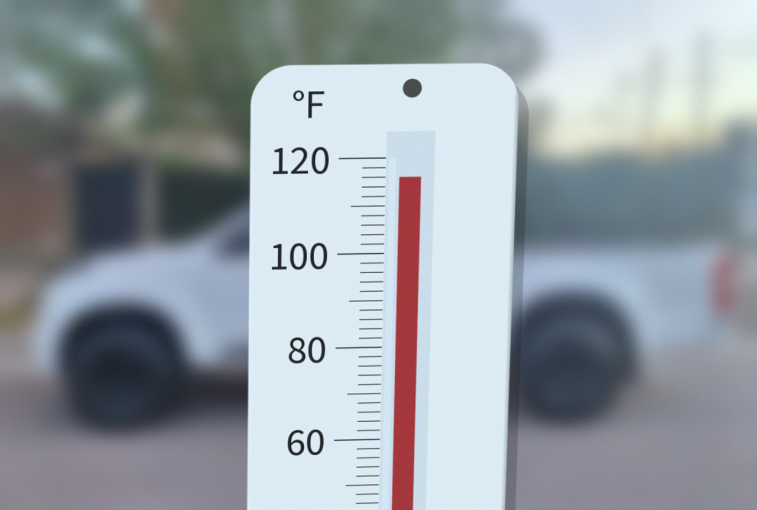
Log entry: 116 °F
